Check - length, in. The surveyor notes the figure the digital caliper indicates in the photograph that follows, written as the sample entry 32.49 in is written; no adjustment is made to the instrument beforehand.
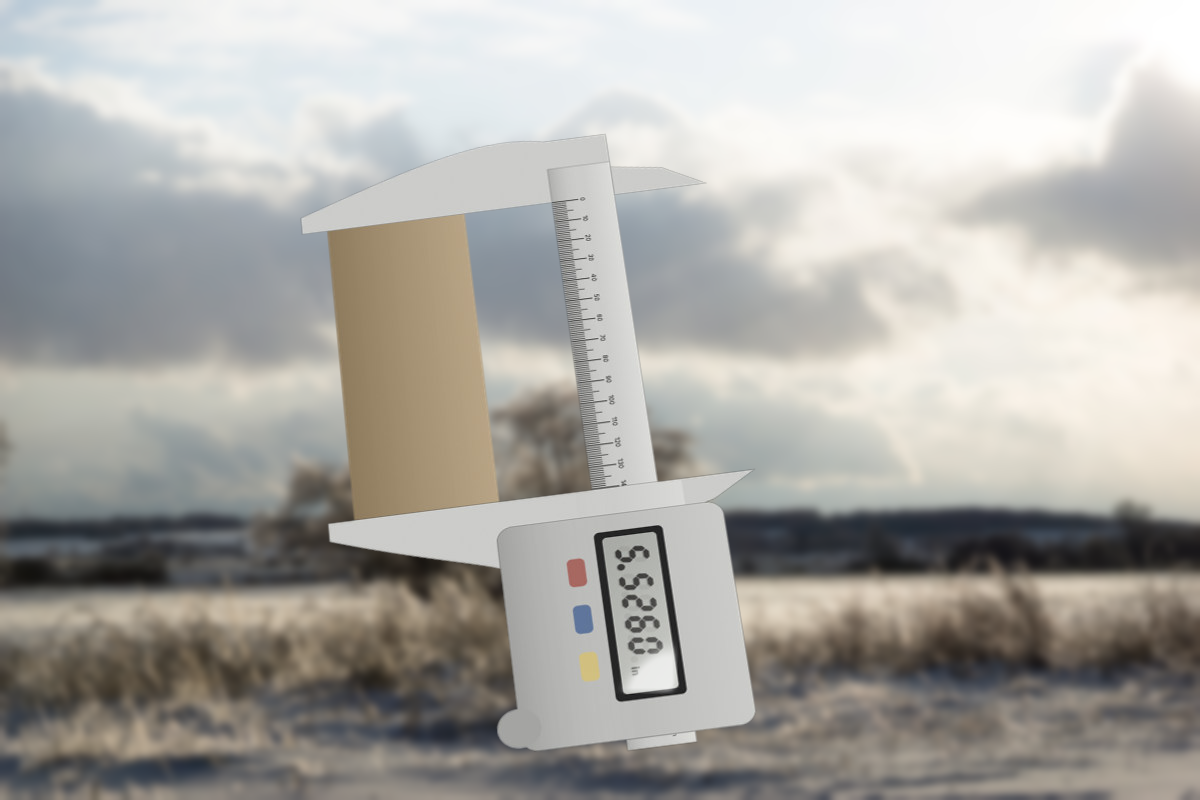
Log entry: 5.5260 in
